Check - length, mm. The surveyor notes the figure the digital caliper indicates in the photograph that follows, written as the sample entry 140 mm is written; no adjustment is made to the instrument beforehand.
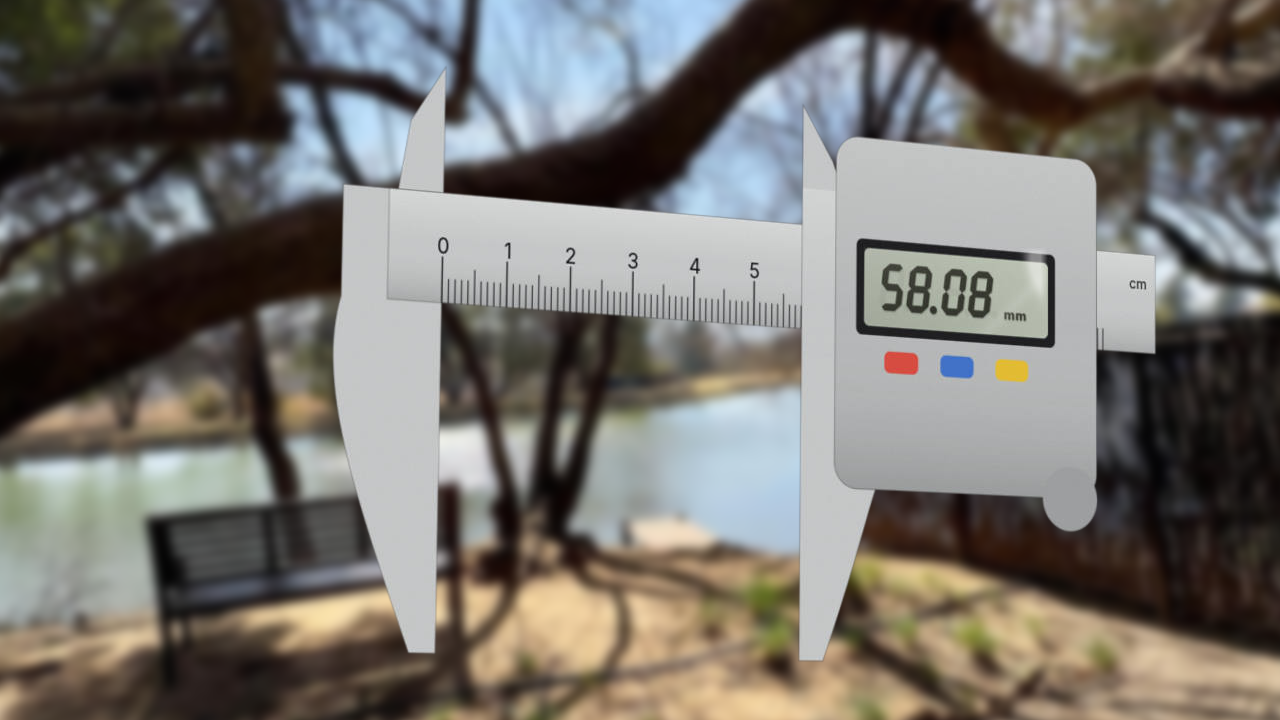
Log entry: 58.08 mm
